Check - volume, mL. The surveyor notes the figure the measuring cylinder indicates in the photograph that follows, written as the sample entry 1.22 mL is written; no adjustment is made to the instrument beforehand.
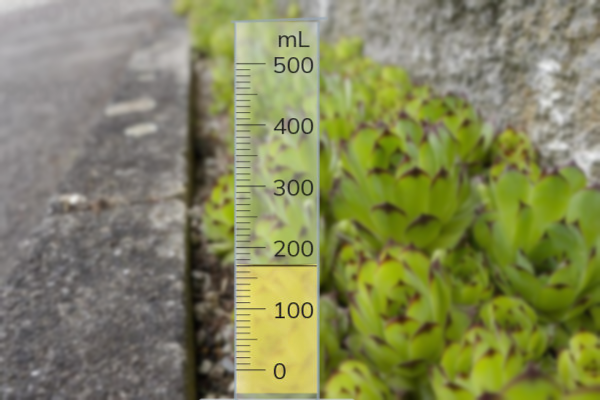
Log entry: 170 mL
